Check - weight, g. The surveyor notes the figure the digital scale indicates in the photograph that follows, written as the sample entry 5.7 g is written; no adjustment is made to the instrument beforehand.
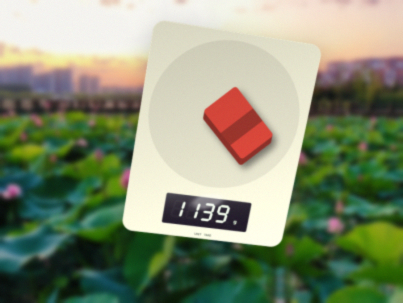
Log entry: 1139 g
